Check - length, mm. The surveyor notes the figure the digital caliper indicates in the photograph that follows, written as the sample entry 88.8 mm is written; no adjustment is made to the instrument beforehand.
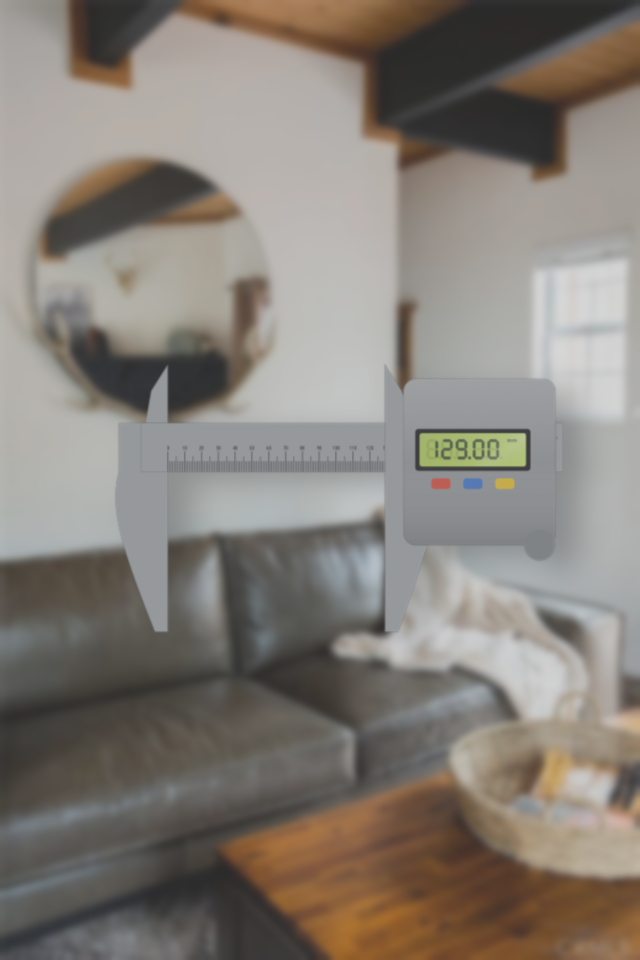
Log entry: 129.00 mm
